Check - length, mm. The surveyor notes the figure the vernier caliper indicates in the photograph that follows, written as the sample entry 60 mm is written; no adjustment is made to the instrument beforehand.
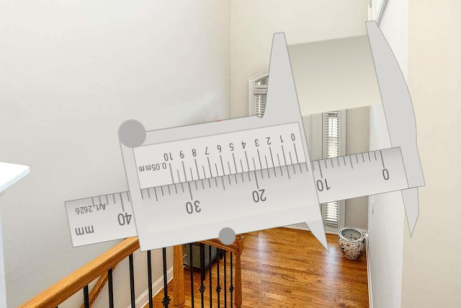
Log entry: 13.2 mm
